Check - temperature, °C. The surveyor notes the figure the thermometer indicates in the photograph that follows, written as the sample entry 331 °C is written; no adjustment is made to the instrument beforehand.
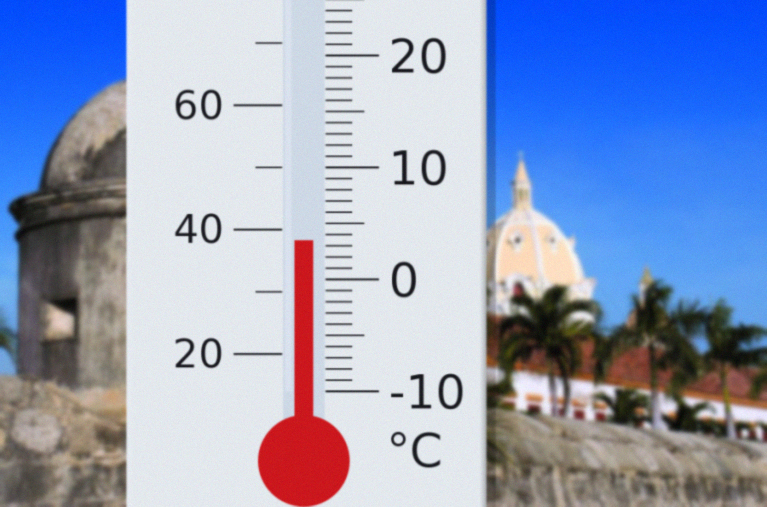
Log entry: 3.5 °C
